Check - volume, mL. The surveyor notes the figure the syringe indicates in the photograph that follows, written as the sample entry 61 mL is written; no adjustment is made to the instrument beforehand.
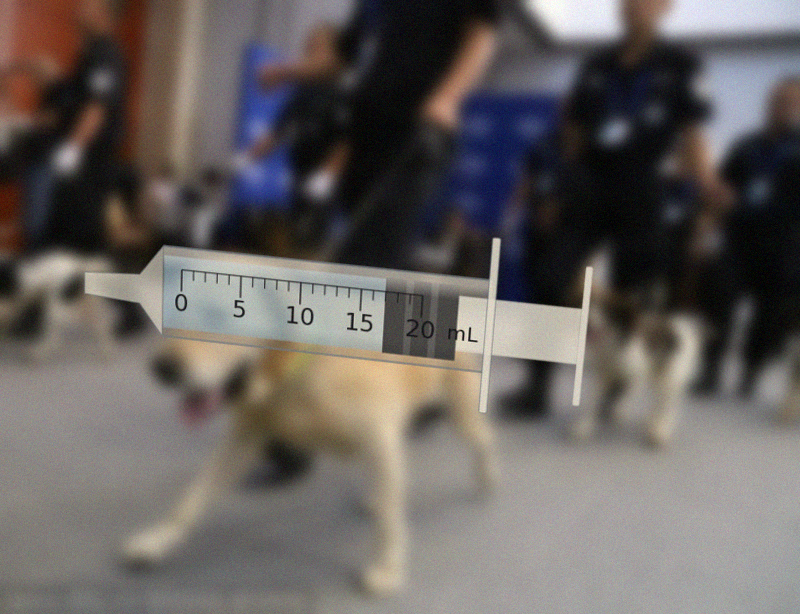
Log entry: 17 mL
